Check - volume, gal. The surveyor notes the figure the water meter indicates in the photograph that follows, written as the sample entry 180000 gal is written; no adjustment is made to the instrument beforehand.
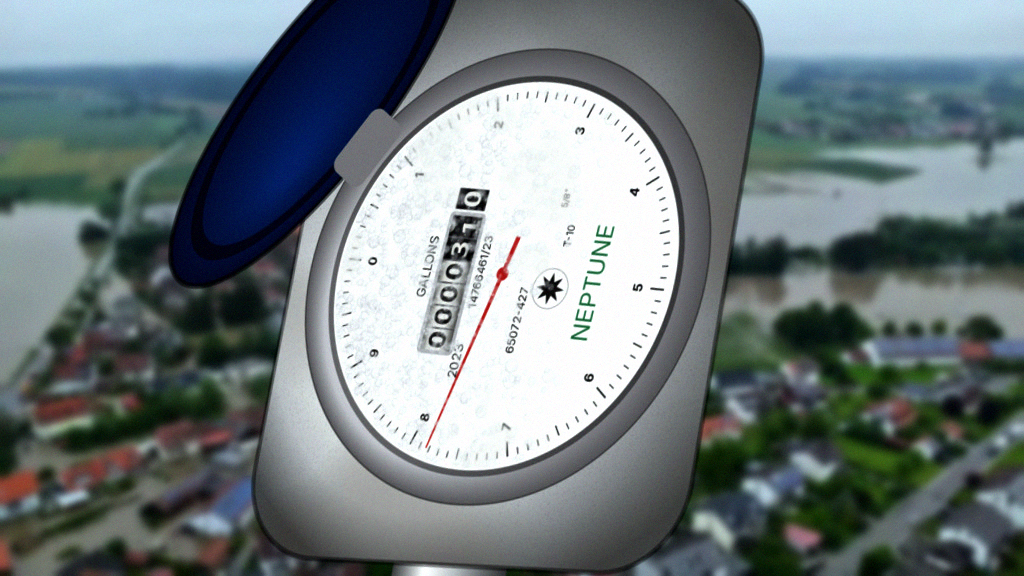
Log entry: 307.8 gal
